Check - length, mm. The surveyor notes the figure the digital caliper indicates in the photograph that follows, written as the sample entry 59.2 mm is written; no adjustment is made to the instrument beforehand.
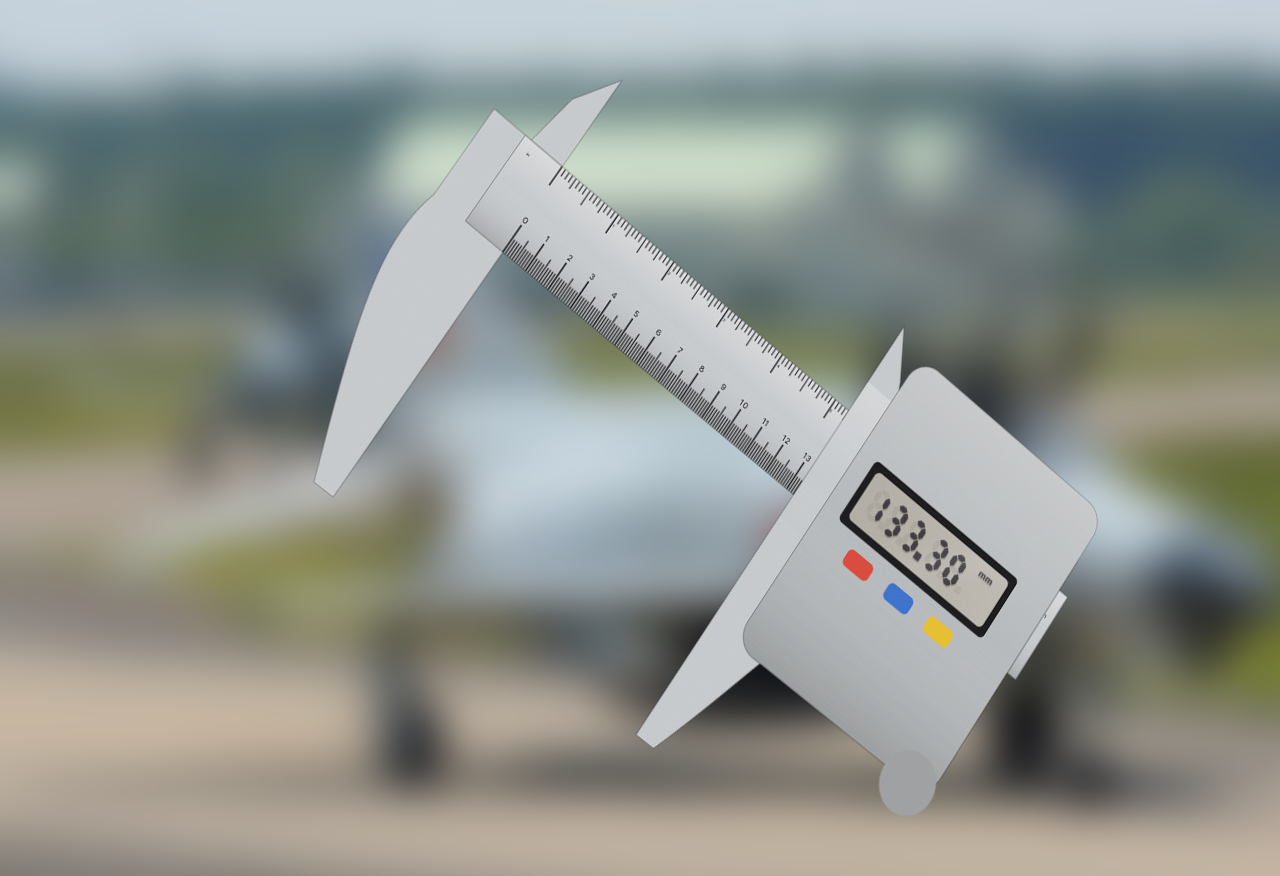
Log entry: 133.30 mm
